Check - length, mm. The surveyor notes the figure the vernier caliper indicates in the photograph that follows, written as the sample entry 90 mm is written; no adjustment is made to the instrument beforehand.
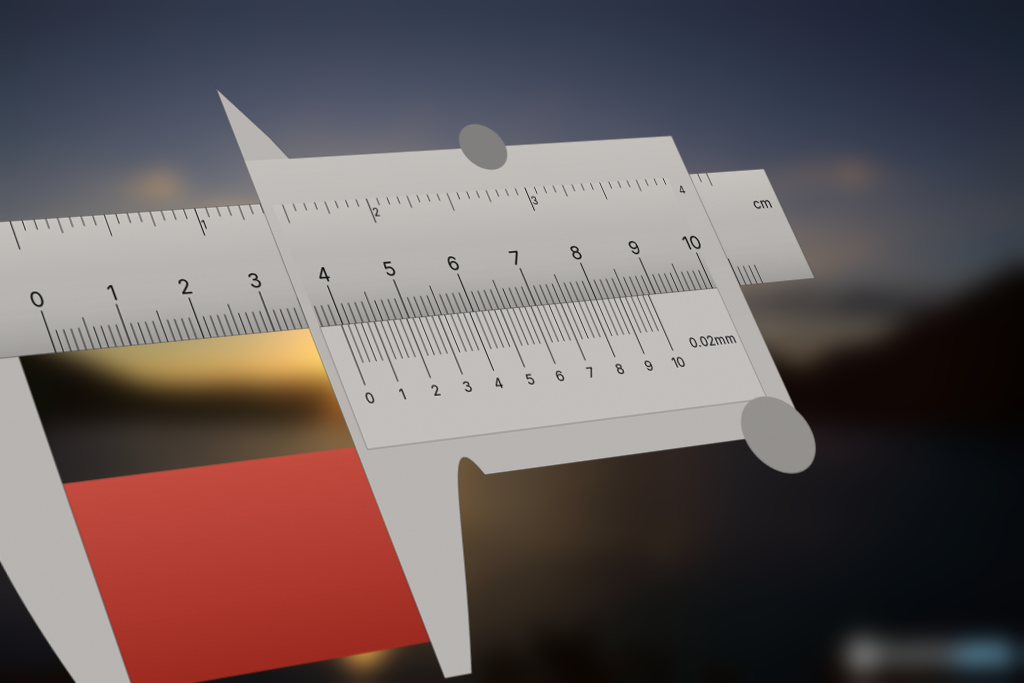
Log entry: 39.8 mm
